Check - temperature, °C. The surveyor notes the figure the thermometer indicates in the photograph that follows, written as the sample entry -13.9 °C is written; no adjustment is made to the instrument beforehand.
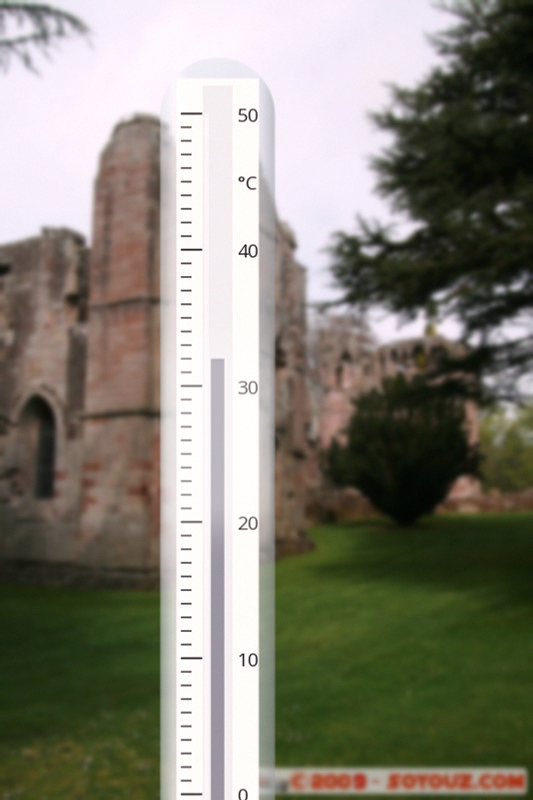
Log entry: 32 °C
